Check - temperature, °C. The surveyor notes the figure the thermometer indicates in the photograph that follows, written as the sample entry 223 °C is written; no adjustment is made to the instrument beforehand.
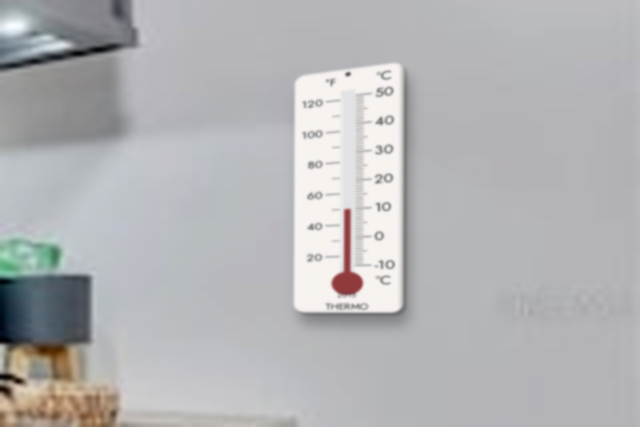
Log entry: 10 °C
